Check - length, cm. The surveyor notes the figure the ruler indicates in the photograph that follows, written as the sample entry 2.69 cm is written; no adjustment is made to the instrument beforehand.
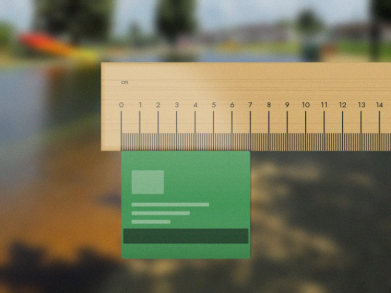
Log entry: 7 cm
